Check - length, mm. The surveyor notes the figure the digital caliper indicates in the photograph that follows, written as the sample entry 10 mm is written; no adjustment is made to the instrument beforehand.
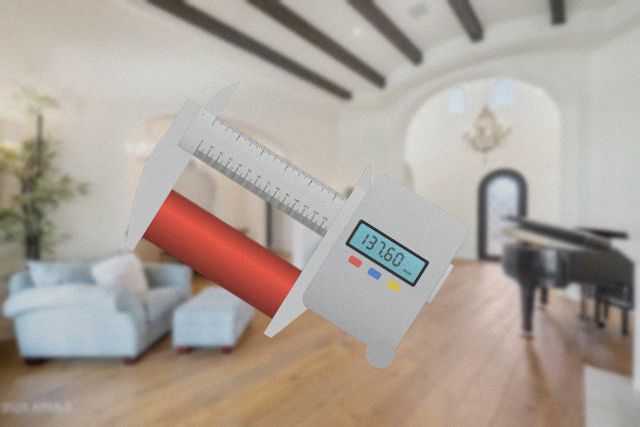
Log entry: 137.60 mm
